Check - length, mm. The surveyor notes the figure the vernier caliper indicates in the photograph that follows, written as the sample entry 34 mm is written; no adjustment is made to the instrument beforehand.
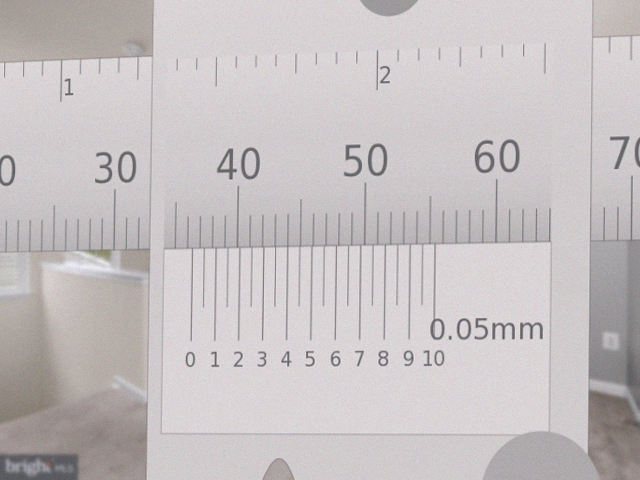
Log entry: 36.4 mm
